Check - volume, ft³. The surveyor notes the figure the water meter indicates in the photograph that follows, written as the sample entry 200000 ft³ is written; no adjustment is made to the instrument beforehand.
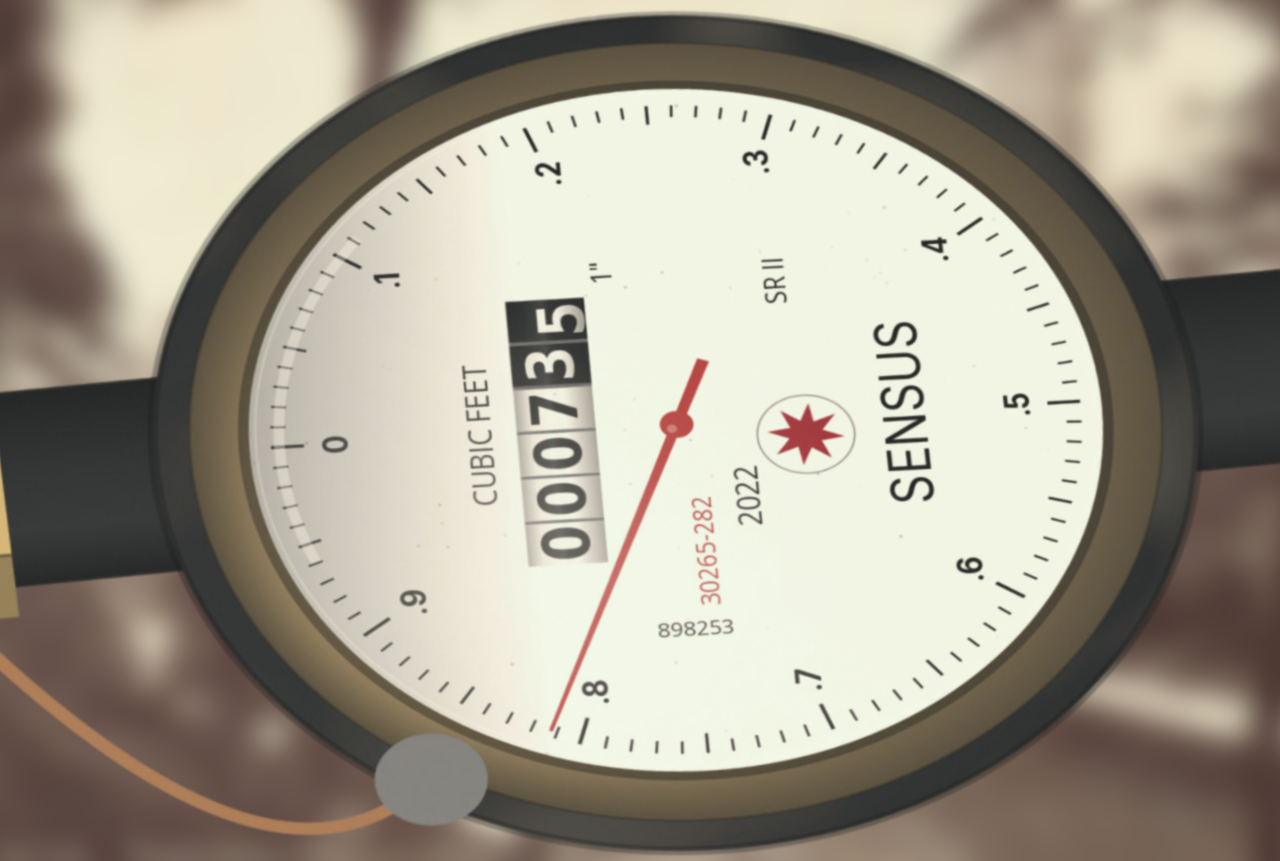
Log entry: 734.81 ft³
